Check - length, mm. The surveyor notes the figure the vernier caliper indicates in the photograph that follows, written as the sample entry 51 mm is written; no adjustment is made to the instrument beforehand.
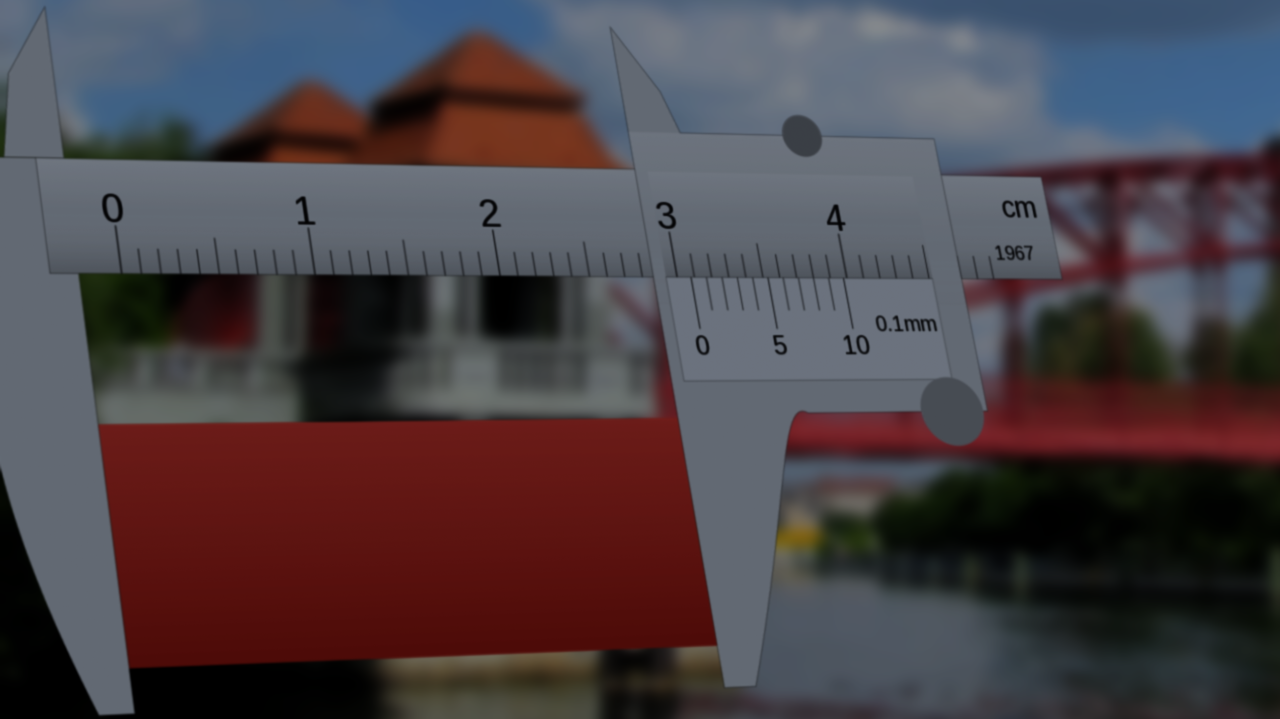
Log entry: 30.8 mm
